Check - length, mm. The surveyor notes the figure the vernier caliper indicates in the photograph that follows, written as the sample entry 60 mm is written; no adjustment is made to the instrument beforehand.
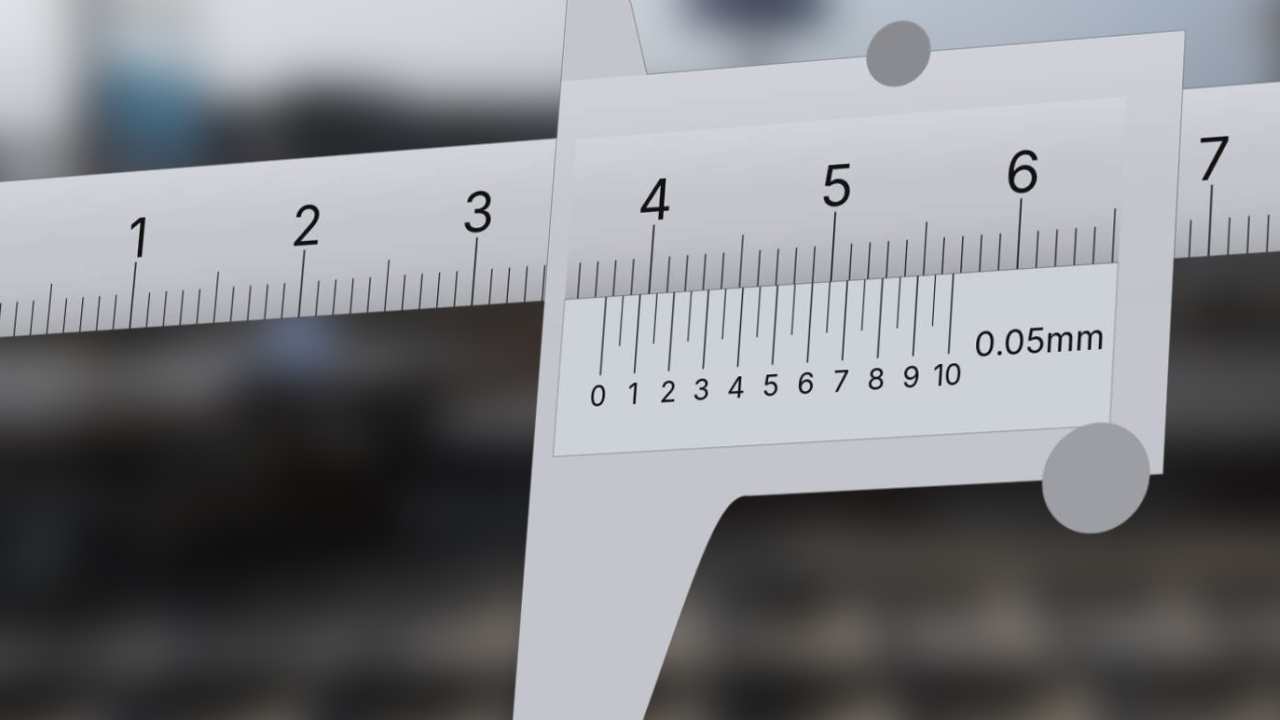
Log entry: 37.6 mm
